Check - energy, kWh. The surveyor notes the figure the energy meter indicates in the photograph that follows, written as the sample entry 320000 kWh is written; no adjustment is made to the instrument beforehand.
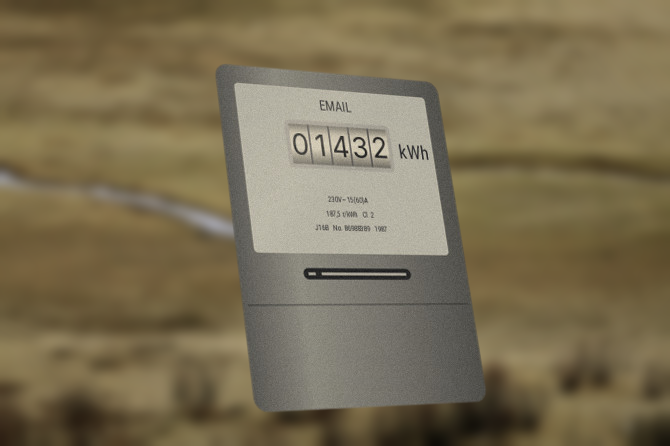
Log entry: 1432 kWh
